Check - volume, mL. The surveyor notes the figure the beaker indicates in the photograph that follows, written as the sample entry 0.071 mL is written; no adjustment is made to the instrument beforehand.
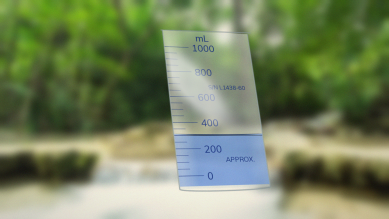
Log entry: 300 mL
